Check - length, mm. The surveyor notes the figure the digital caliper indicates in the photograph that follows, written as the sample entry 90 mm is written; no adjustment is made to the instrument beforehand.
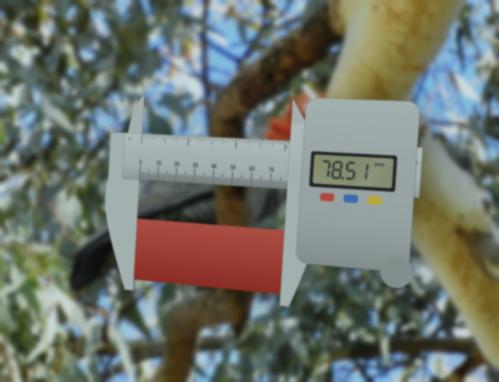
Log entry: 78.51 mm
